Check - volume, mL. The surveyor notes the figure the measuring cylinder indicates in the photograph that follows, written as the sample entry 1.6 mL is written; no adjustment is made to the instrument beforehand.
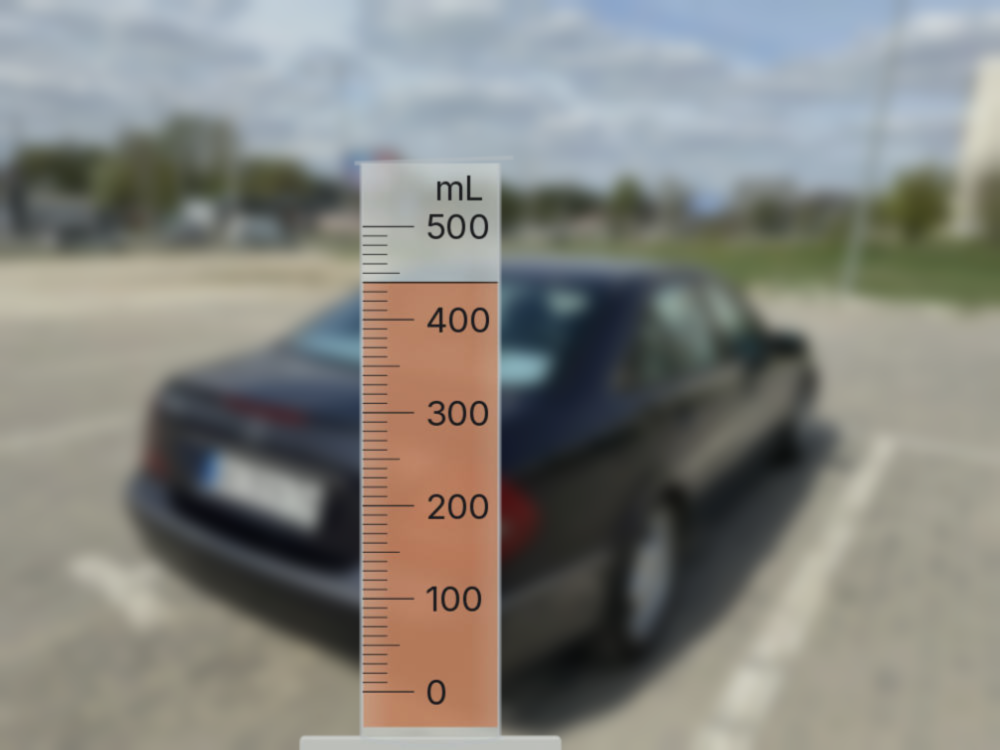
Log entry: 440 mL
